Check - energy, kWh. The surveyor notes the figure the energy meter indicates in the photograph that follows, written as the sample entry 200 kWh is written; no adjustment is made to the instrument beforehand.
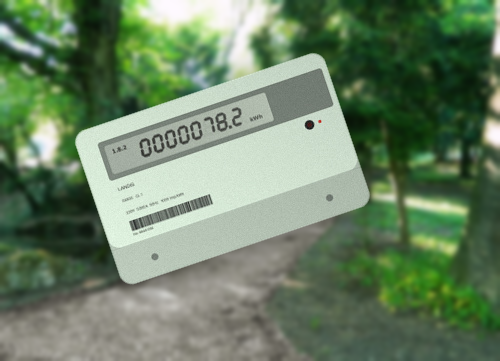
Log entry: 78.2 kWh
